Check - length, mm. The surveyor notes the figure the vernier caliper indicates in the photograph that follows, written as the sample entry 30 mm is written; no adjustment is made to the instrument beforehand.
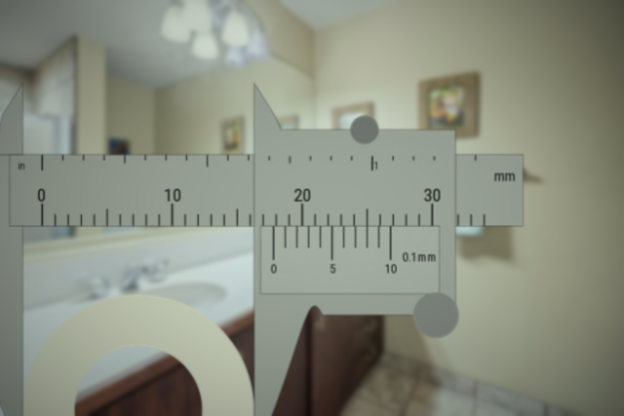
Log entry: 17.8 mm
